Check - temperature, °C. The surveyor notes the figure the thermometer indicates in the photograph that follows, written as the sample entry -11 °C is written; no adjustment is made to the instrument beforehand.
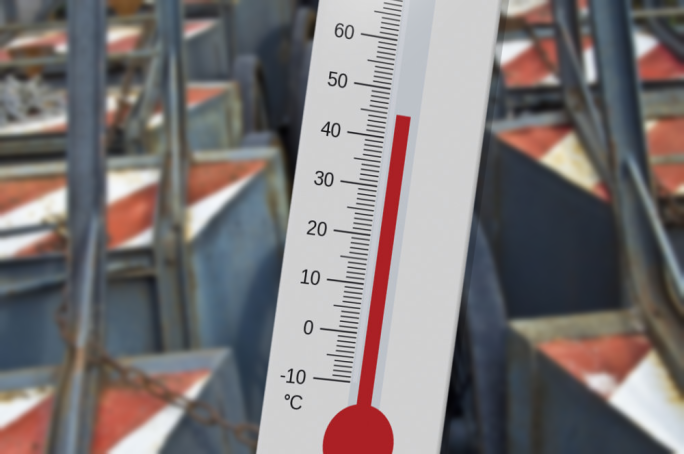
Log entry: 45 °C
